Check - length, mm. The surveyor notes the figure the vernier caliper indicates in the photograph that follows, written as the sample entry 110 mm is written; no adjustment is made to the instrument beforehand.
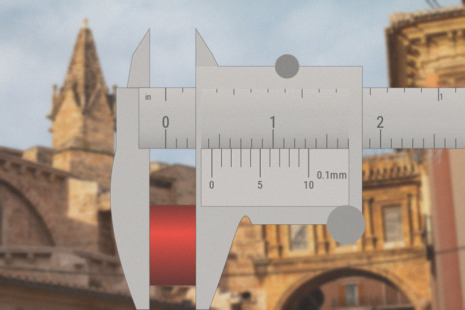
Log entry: 4.3 mm
